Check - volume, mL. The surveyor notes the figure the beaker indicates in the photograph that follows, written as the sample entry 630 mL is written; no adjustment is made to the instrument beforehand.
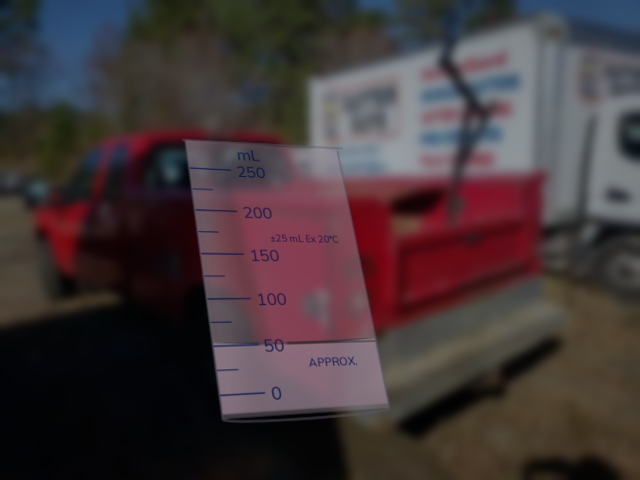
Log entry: 50 mL
